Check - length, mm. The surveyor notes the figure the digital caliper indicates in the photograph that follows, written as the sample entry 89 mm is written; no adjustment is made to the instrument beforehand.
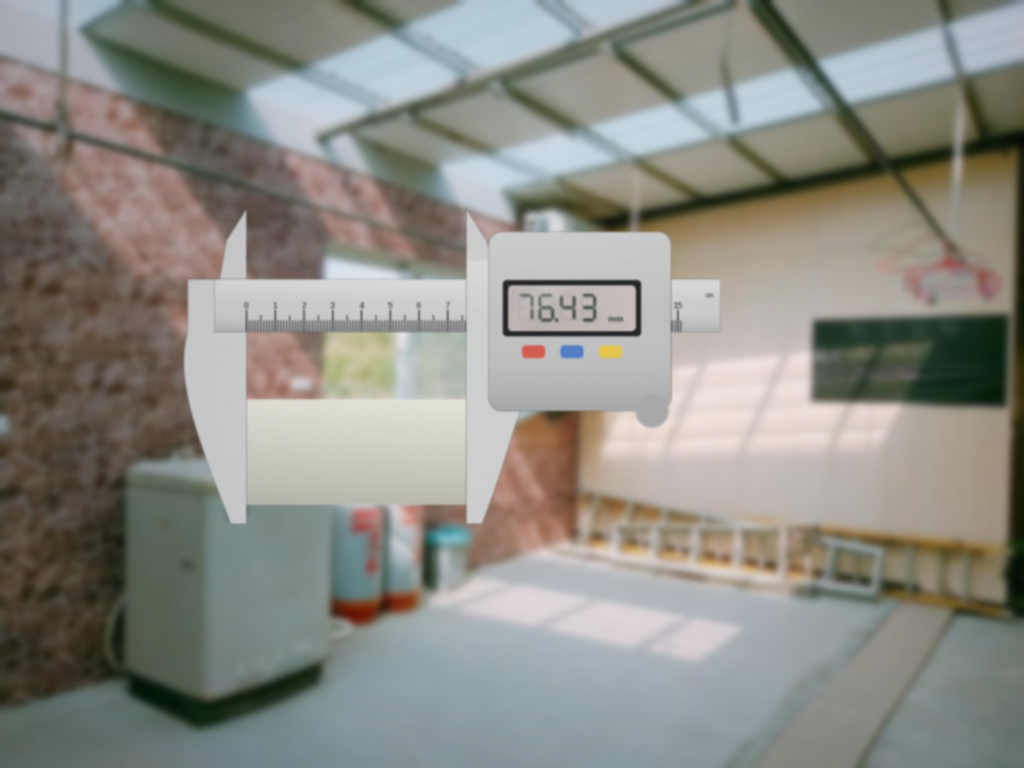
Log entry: 76.43 mm
